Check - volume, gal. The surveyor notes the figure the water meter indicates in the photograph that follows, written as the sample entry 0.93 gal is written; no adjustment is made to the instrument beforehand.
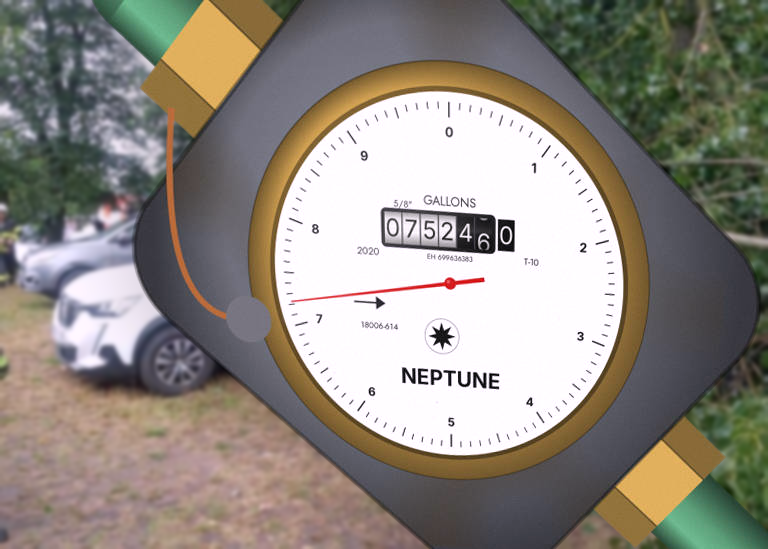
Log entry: 752457.2 gal
